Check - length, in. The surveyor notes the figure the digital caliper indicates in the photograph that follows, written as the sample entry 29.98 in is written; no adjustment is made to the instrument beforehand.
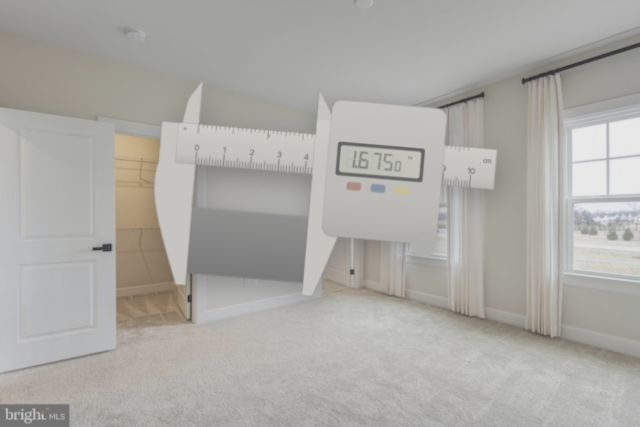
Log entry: 1.6750 in
